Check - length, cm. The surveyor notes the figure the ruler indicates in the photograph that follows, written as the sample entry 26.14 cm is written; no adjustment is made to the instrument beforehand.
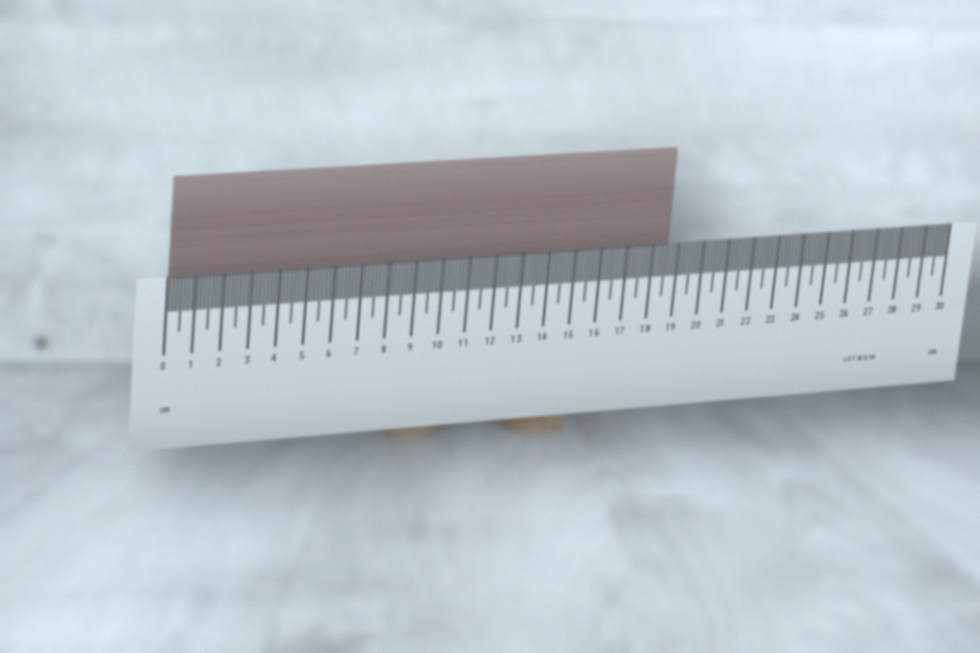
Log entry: 18.5 cm
